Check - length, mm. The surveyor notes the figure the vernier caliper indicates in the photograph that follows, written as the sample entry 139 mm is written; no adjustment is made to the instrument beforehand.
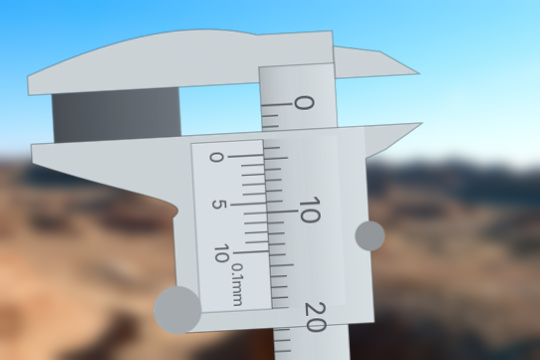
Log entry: 4.6 mm
